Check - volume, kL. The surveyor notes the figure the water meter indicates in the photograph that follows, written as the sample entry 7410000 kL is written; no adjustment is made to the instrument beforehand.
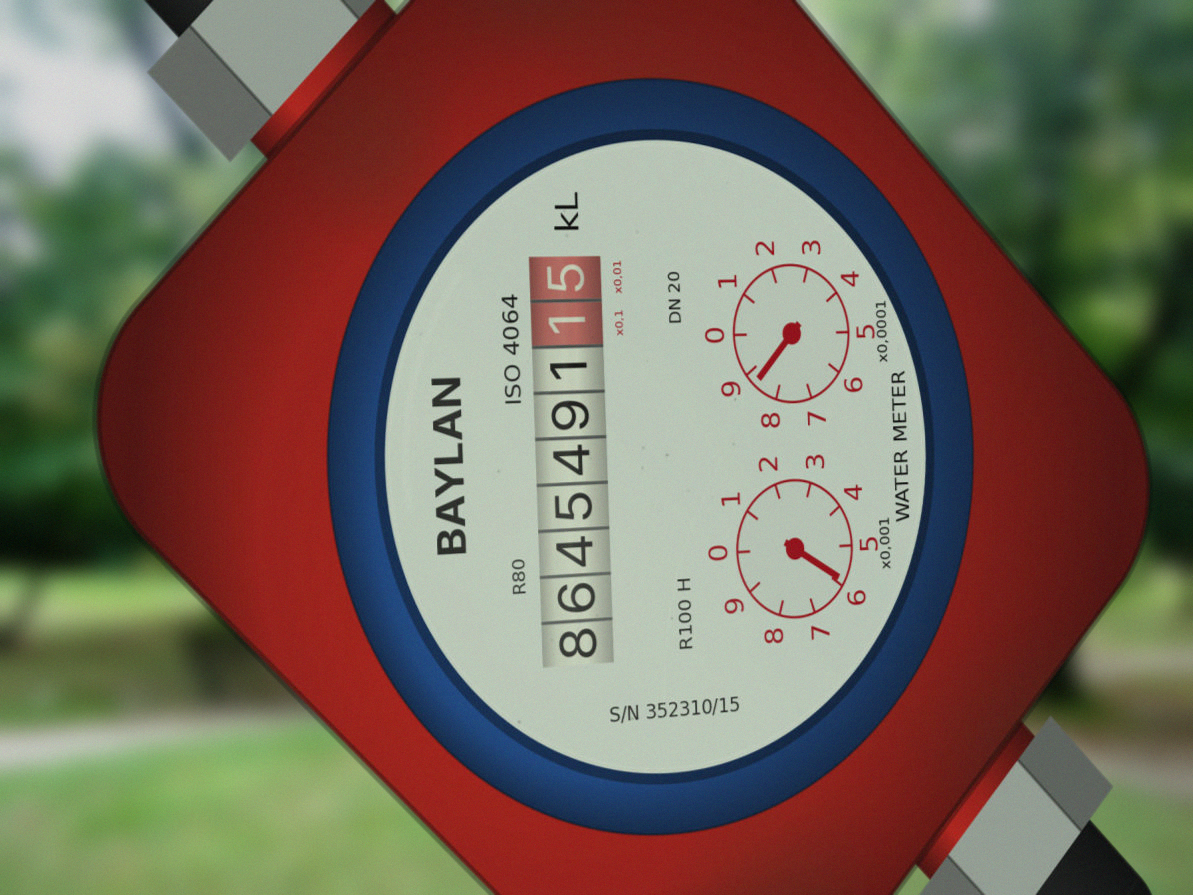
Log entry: 8645491.1558 kL
